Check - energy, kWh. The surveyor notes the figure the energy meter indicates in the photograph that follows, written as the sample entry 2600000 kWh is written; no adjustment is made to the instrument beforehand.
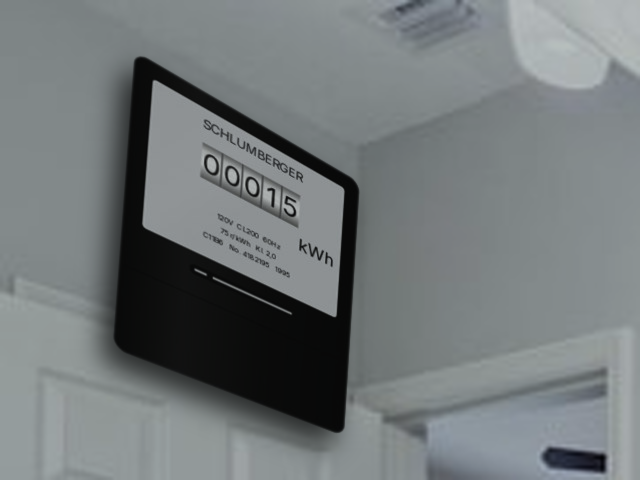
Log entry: 15 kWh
